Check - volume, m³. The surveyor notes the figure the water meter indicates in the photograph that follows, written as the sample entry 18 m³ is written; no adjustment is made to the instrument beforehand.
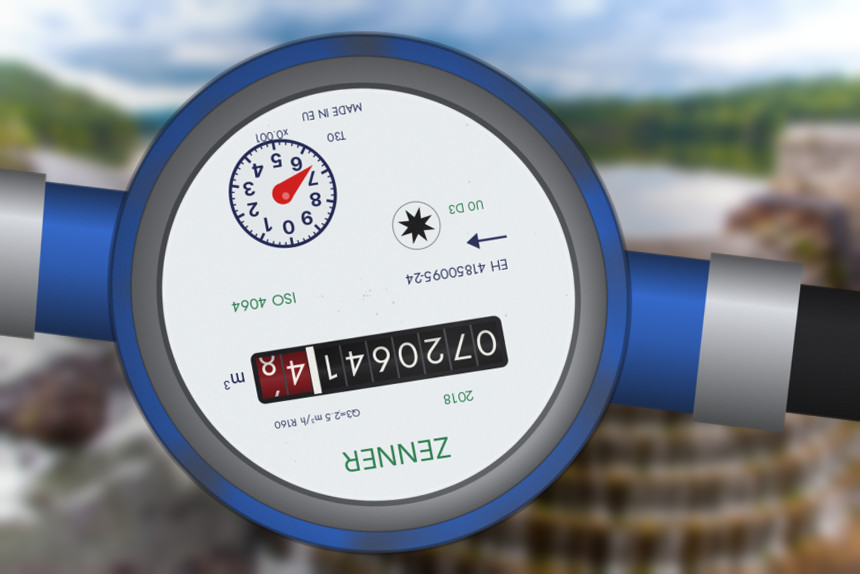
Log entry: 720641.476 m³
